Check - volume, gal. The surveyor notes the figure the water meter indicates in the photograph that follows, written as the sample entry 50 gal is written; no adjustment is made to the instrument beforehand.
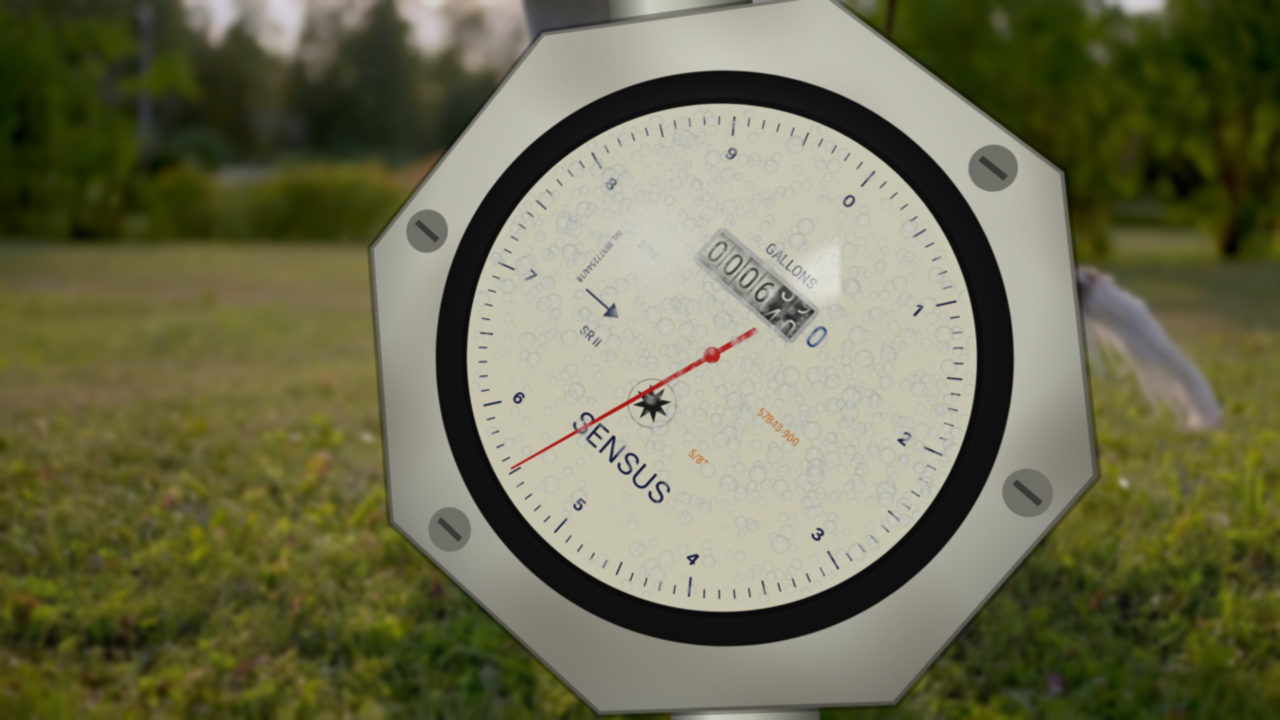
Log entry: 6395.5 gal
